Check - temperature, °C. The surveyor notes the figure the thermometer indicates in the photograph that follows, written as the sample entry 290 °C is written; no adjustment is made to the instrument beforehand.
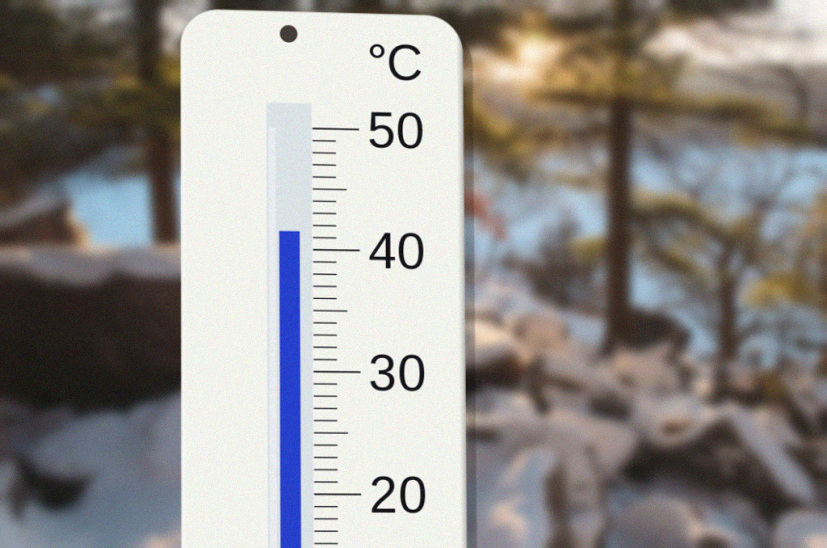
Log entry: 41.5 °C
